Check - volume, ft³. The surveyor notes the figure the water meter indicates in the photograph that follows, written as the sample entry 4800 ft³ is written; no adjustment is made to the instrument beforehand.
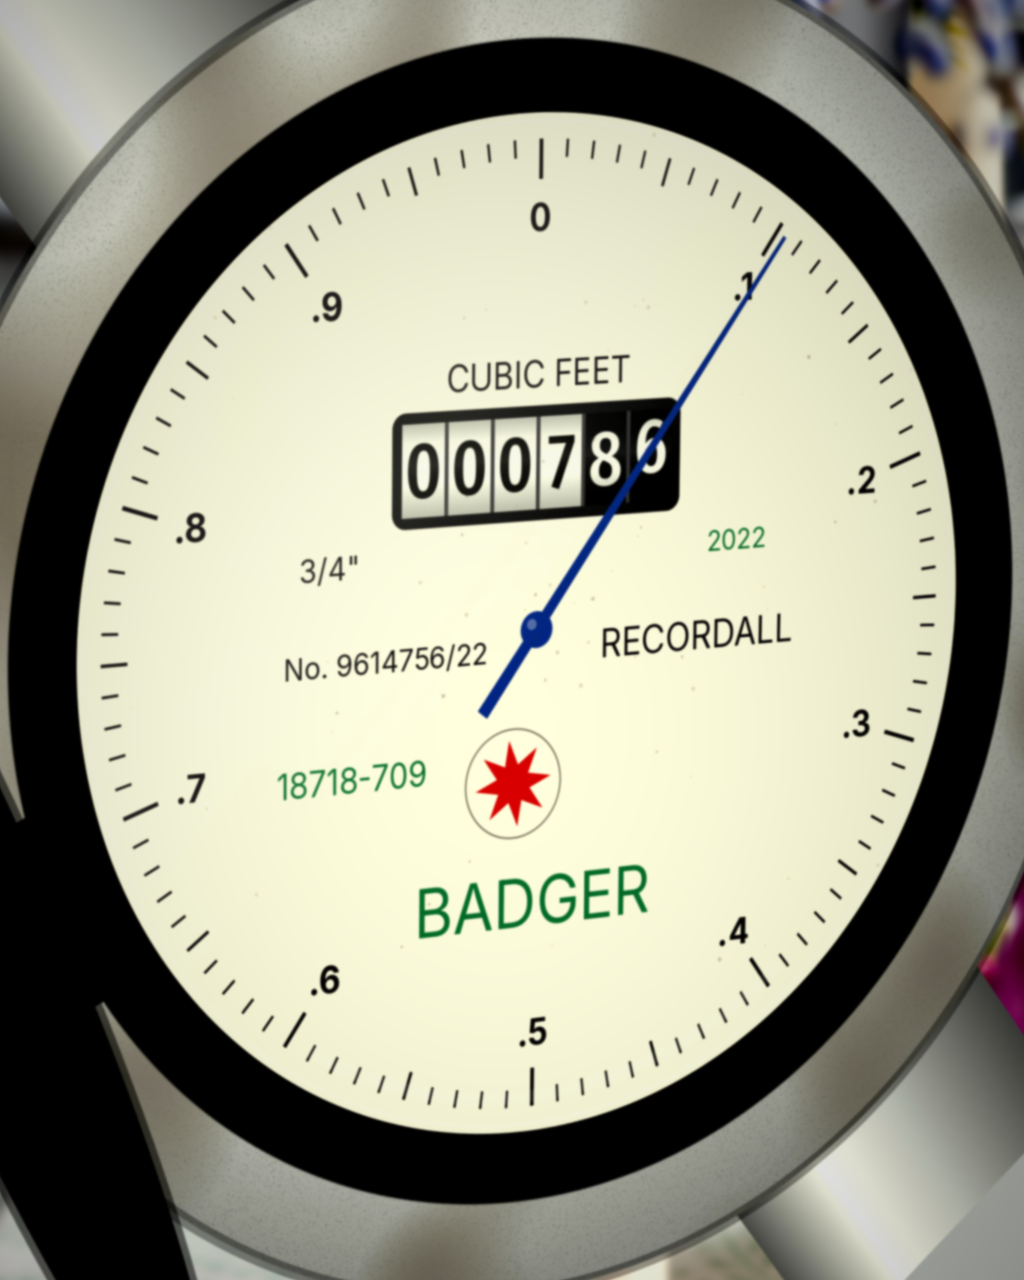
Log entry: 786.10 ft³
